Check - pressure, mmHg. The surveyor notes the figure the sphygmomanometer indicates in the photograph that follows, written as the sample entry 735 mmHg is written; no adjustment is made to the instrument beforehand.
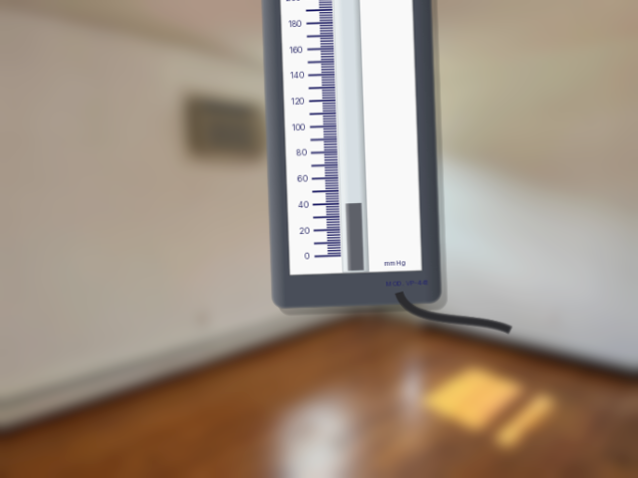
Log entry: 40 mmHg
